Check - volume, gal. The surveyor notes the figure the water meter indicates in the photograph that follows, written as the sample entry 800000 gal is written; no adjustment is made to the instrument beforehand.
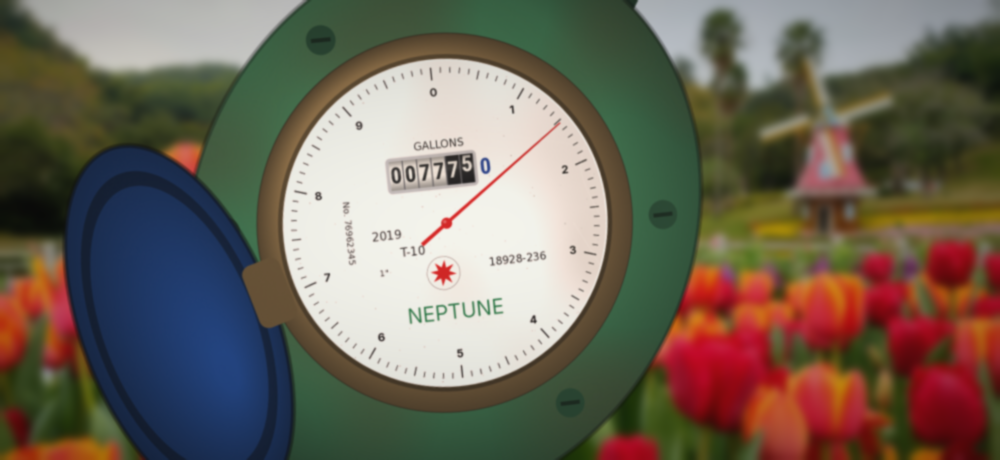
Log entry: 77751.5 gal
